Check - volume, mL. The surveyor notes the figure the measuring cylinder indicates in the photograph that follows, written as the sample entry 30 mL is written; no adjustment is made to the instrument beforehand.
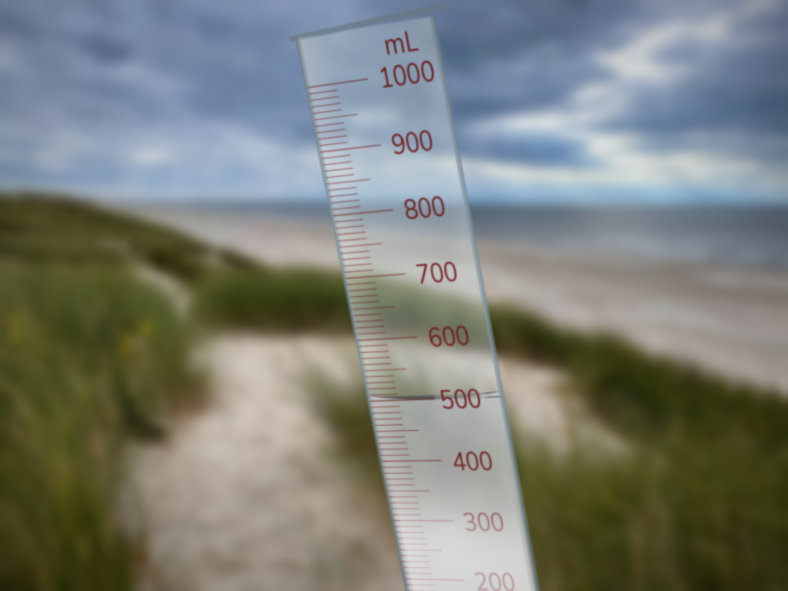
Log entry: 500 mL
